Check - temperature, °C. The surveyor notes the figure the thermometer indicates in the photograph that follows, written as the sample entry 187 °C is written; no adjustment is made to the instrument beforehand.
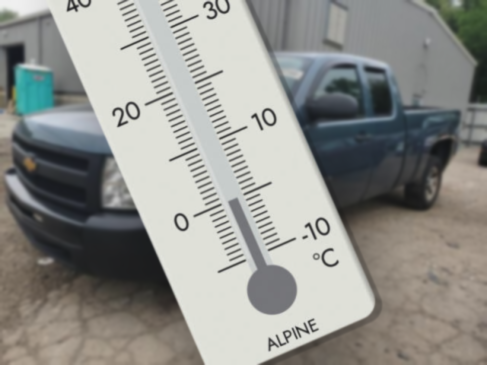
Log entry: 0 °C
